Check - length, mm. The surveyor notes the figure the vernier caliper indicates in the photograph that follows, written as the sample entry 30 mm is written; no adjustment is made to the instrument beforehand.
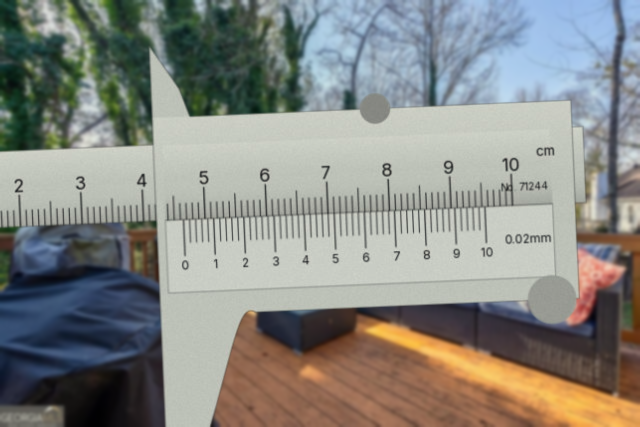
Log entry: 46.5 mm
